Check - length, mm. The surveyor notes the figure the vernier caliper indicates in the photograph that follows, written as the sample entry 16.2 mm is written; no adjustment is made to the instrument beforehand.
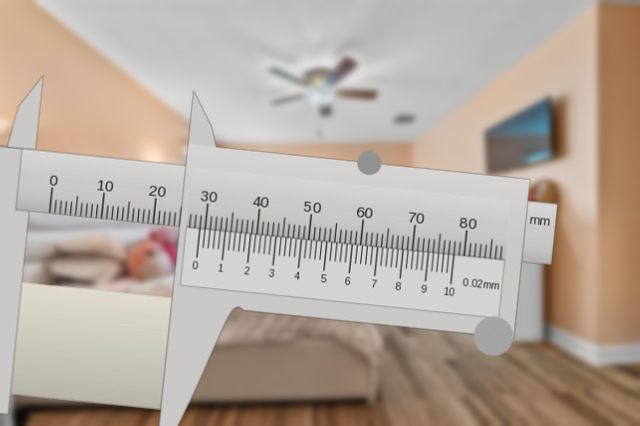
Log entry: 29.0 mm
